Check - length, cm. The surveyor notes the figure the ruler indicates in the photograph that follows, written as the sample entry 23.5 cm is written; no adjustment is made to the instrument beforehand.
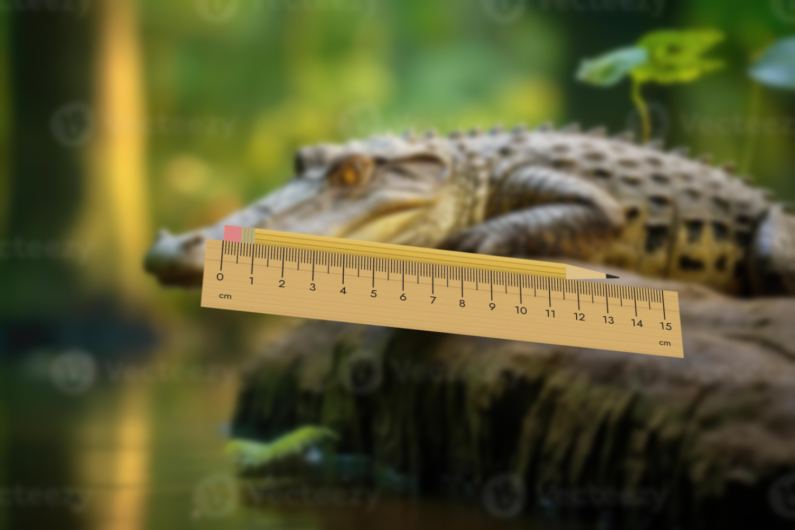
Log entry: 13.5 cm
